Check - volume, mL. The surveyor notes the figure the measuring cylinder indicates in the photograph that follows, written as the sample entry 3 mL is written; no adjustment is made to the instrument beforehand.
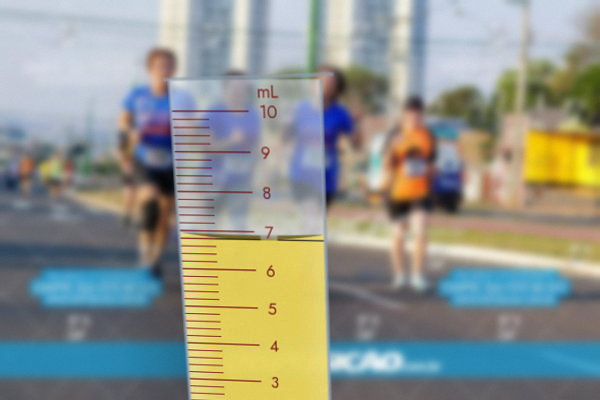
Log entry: 6.8 mL
